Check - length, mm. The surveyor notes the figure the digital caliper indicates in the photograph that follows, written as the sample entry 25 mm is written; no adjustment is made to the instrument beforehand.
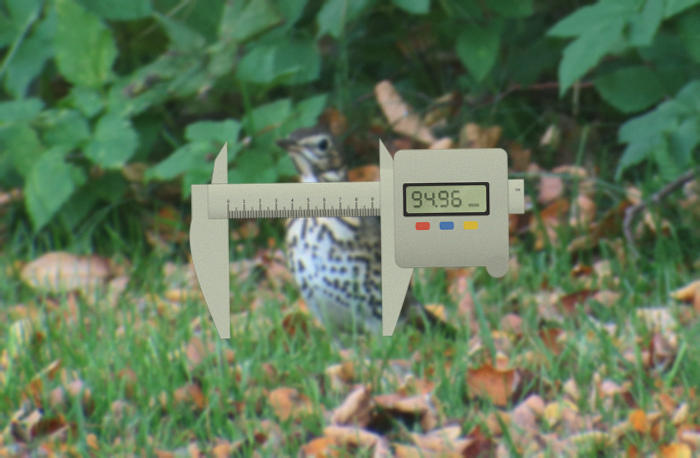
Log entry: 94.96 mm
